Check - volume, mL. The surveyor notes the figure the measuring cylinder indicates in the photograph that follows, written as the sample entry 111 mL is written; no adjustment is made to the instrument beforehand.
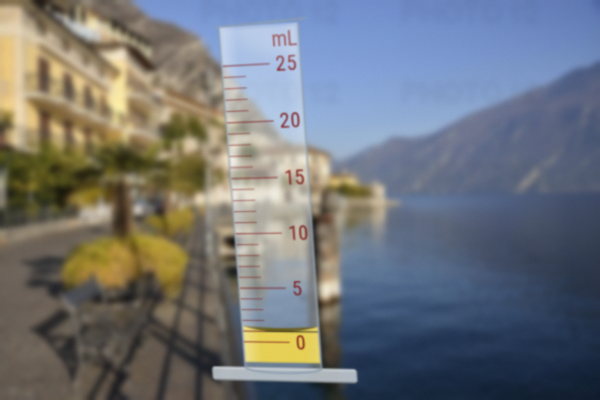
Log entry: 1 mL
